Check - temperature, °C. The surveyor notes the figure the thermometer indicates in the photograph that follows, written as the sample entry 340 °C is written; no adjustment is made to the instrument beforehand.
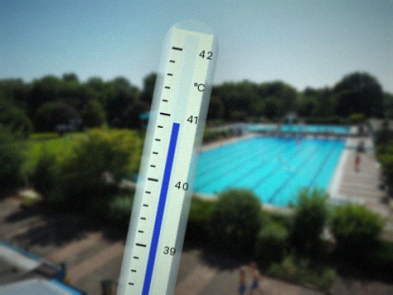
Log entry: 40.9 °C
